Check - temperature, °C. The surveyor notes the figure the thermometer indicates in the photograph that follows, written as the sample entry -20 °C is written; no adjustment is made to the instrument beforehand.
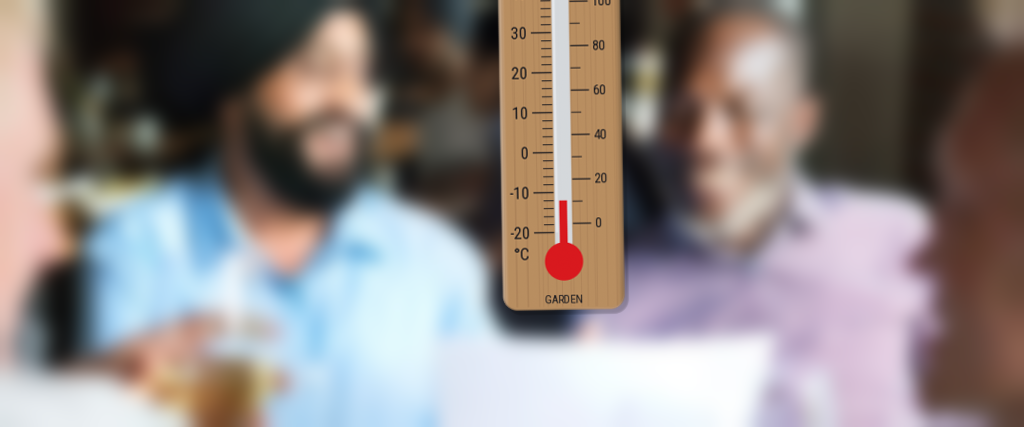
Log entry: -12 °C
